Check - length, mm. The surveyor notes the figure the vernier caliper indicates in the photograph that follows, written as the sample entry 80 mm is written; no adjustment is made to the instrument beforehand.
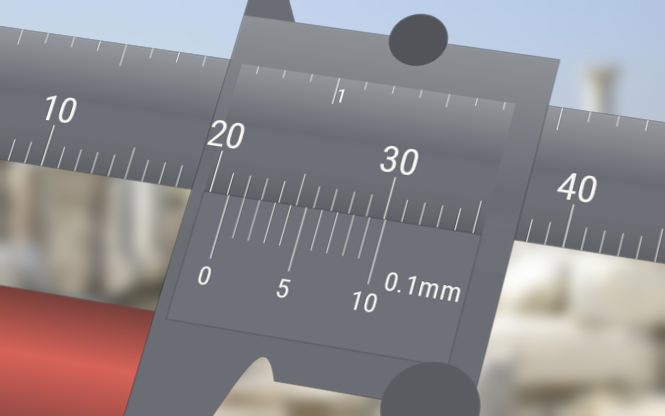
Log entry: 21.1 mm
